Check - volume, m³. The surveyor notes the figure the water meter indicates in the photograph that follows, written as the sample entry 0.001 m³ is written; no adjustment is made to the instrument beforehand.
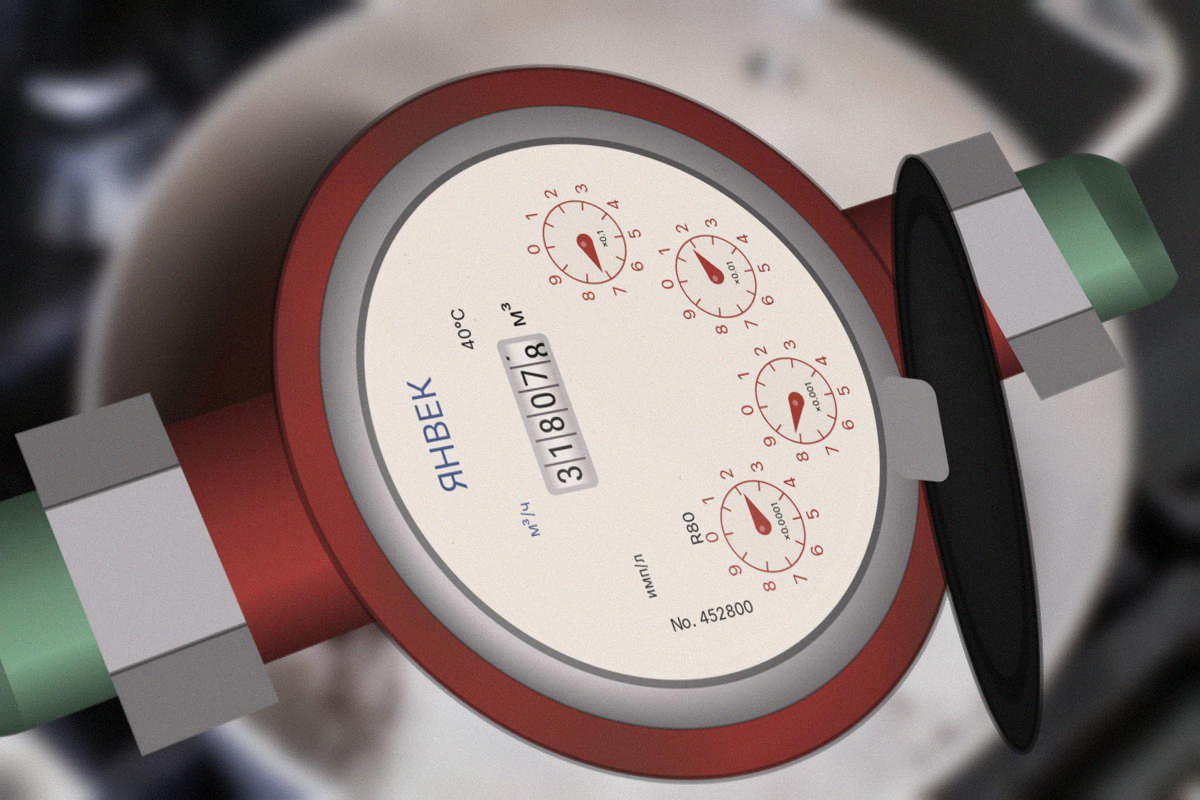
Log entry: 318077.7182 m³
